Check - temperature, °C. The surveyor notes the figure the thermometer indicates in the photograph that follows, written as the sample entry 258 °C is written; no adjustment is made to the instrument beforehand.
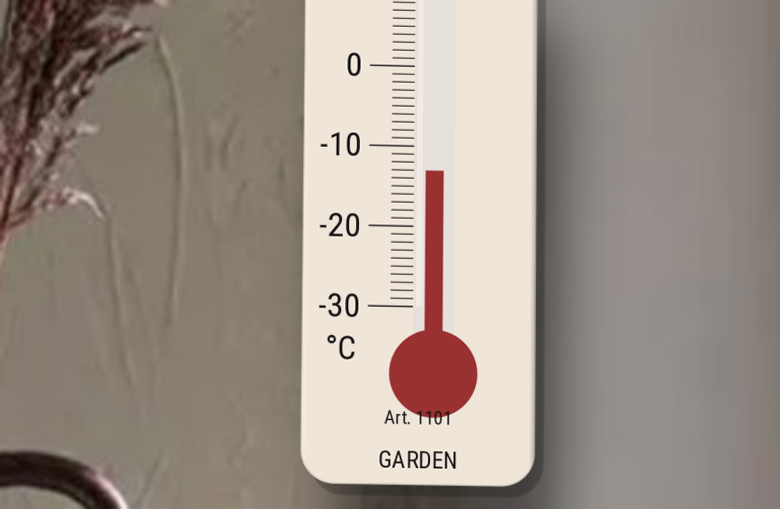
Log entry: -13 °C
